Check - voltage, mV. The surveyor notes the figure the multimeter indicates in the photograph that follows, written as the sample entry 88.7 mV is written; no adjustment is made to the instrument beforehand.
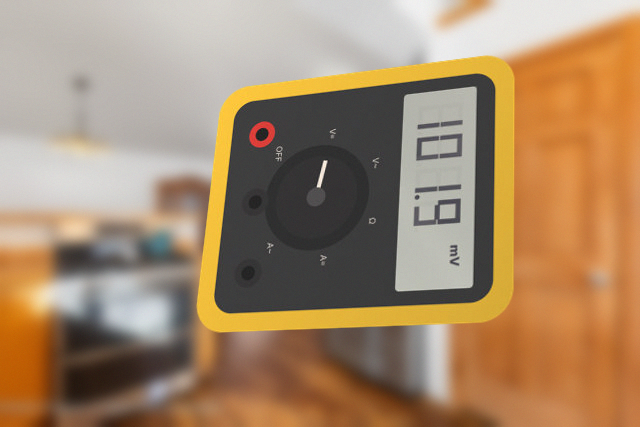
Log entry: 101.9 mV
